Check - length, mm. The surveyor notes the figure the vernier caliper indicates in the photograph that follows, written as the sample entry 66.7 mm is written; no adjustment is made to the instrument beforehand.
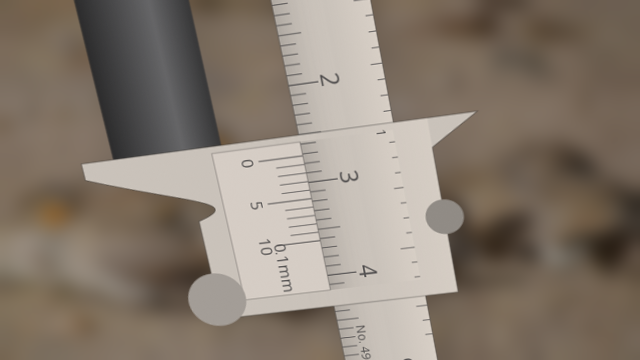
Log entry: 27.2 mm
